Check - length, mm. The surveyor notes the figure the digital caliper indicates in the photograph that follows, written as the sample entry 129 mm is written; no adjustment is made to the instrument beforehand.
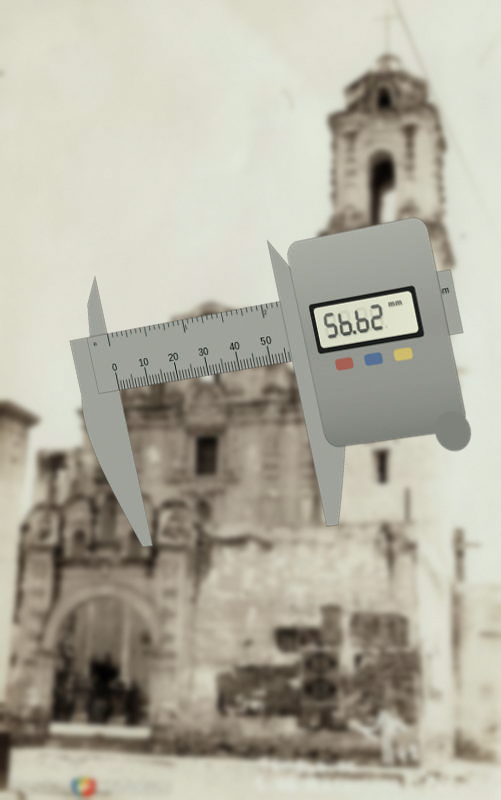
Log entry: 56.62 mm
